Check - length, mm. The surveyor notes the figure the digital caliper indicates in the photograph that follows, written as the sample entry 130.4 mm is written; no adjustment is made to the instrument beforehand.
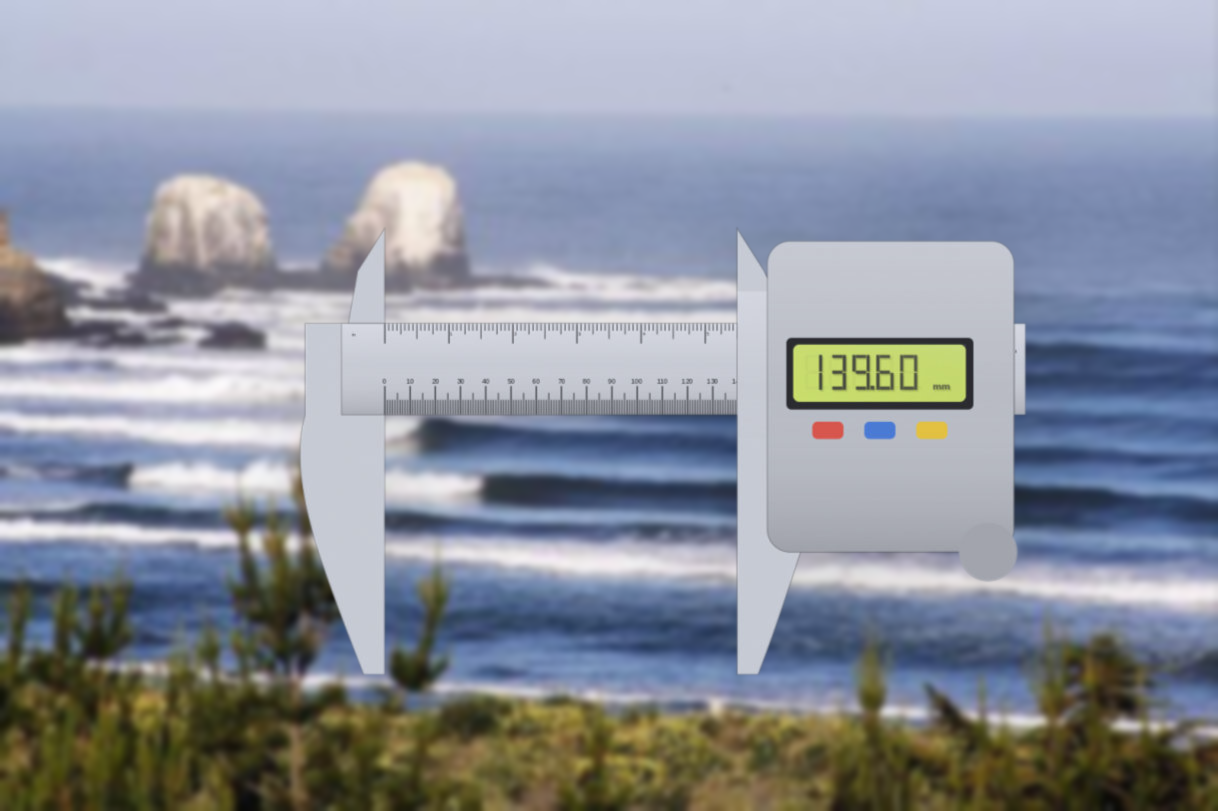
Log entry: 139.60 mm
